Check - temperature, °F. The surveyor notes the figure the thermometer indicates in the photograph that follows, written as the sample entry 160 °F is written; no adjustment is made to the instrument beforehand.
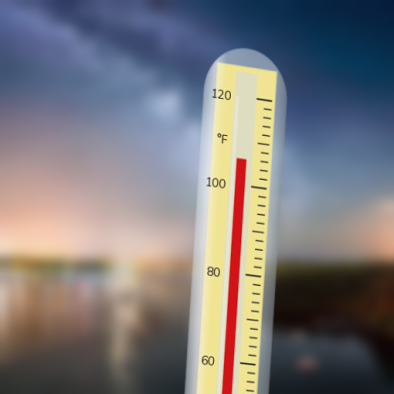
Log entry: 106 °F
